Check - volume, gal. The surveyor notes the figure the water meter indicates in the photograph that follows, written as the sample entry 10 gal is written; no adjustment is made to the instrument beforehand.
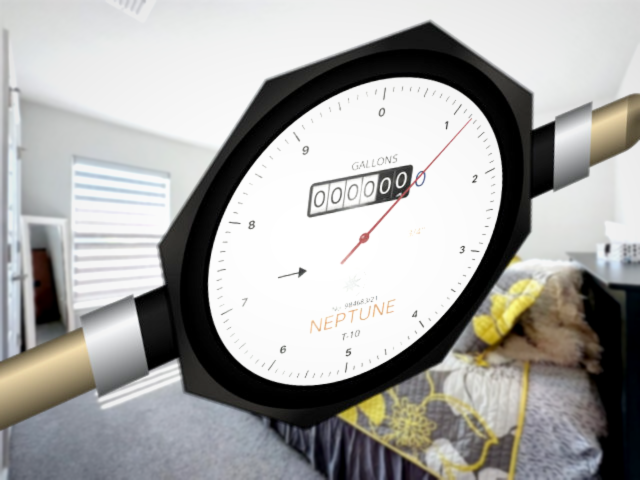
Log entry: 1.2 gal
